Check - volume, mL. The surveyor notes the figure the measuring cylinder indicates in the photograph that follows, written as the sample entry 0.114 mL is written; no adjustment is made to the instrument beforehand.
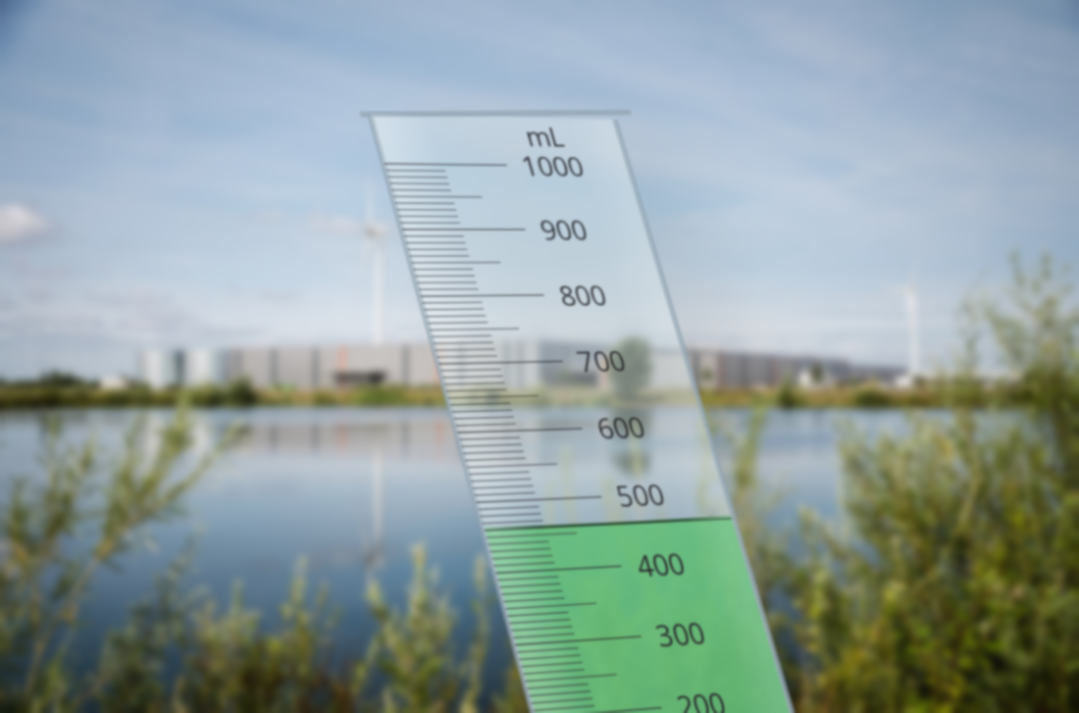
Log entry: 460 mL
